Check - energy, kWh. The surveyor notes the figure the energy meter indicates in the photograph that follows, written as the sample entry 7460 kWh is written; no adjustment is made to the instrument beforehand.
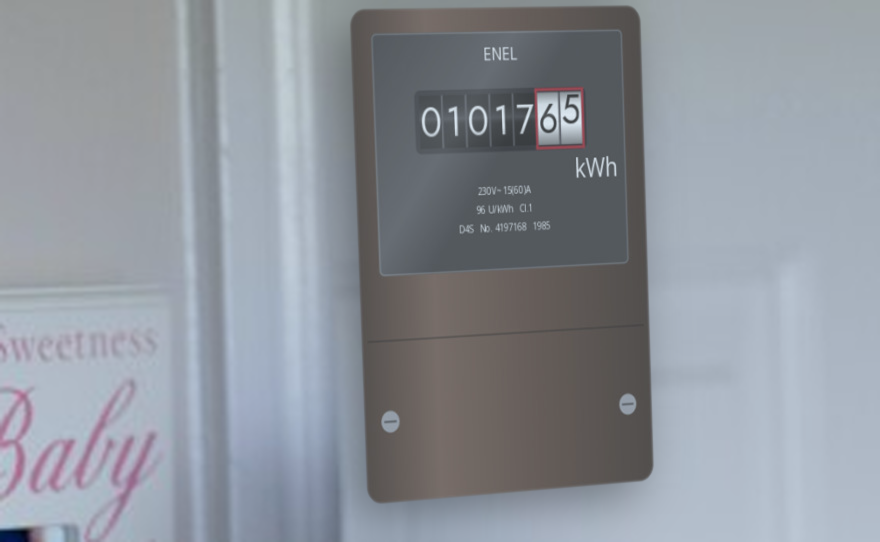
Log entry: 1017.65 kWh
